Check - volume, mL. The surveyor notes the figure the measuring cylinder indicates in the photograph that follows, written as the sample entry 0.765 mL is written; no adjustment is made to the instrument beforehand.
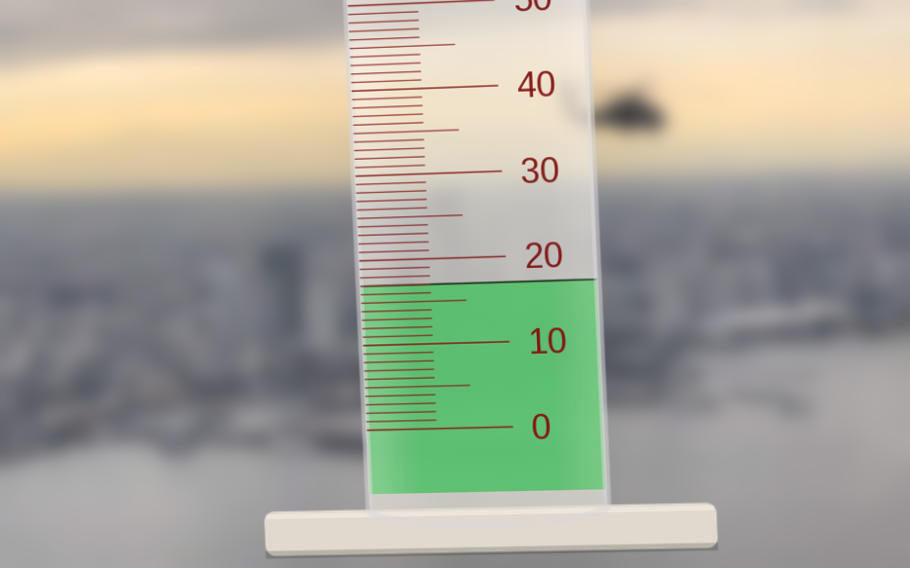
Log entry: 17 mL
